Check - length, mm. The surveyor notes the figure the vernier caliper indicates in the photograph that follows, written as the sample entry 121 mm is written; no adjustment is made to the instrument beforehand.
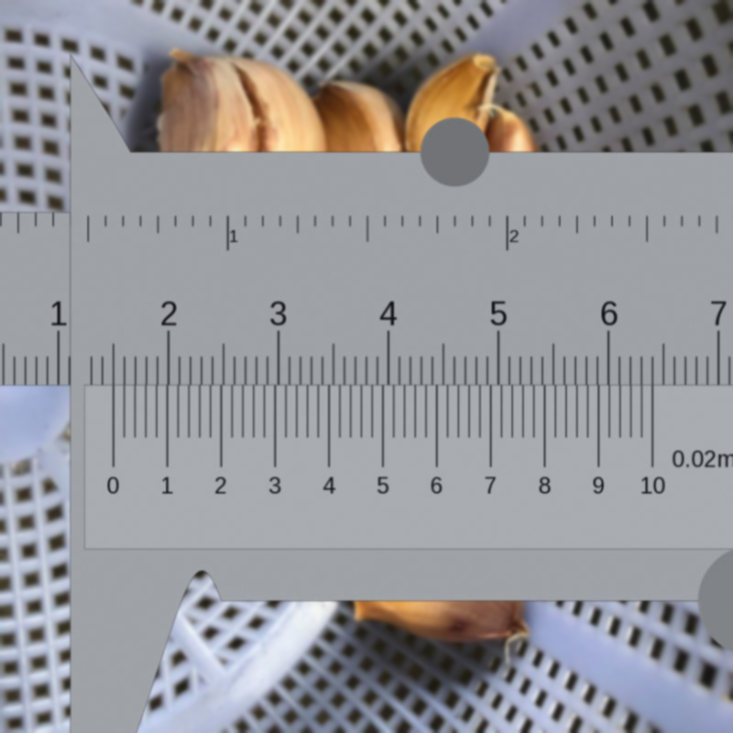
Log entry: 15.0 mm
